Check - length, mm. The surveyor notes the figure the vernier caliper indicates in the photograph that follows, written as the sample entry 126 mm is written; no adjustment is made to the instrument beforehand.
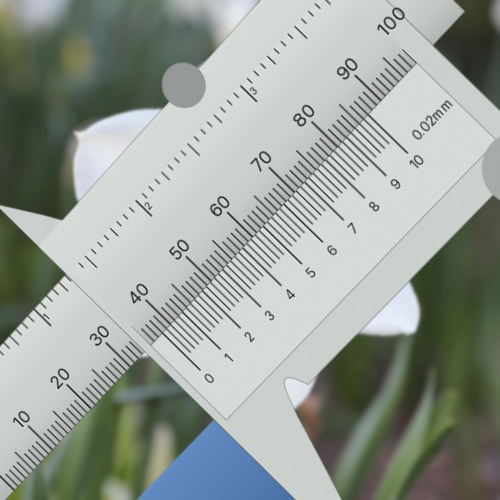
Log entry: 38.0 mm
